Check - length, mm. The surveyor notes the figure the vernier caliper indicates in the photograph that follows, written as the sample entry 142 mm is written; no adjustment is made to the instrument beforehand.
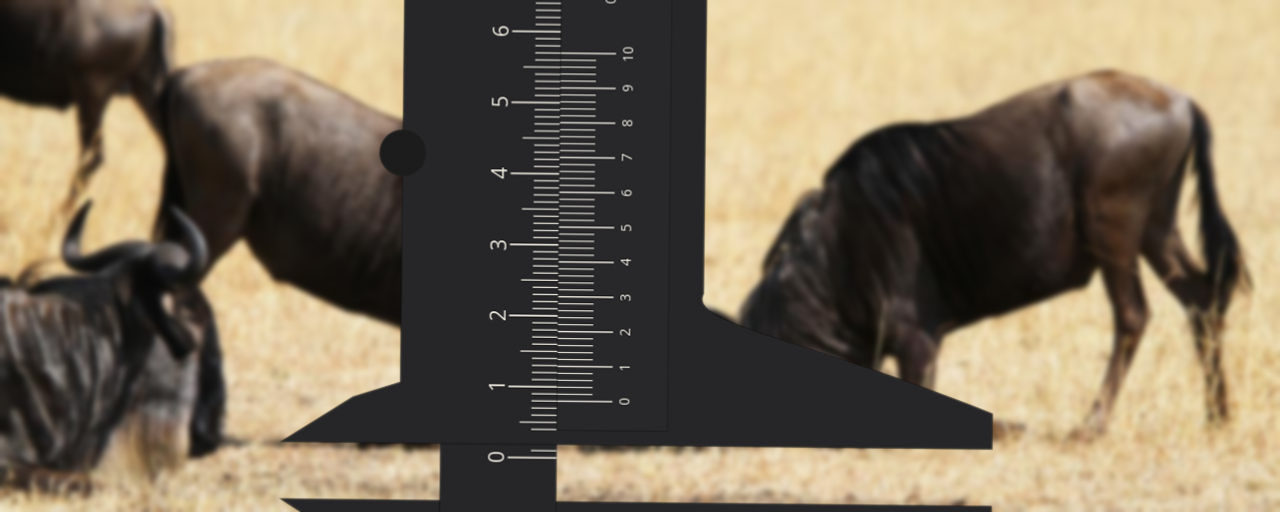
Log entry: 8.0 mm
